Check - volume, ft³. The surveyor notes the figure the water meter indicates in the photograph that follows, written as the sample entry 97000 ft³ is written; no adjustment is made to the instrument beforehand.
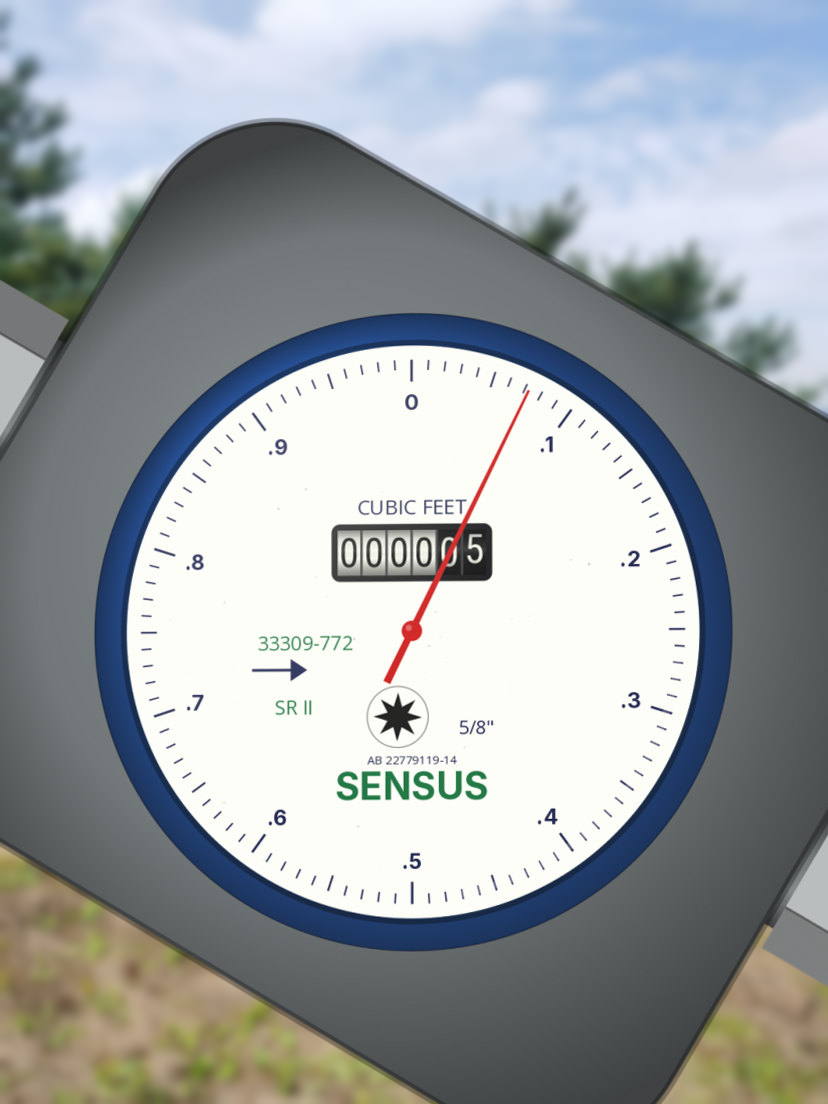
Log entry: 5.07 ft³
